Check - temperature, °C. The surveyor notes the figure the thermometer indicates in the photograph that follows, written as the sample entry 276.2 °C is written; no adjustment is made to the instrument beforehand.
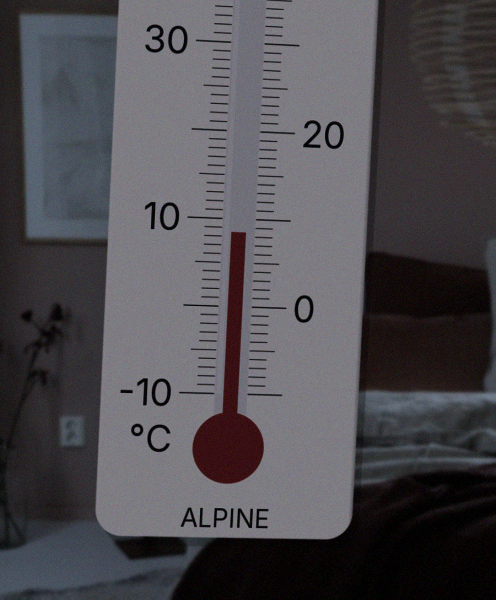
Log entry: 8.5 °C
